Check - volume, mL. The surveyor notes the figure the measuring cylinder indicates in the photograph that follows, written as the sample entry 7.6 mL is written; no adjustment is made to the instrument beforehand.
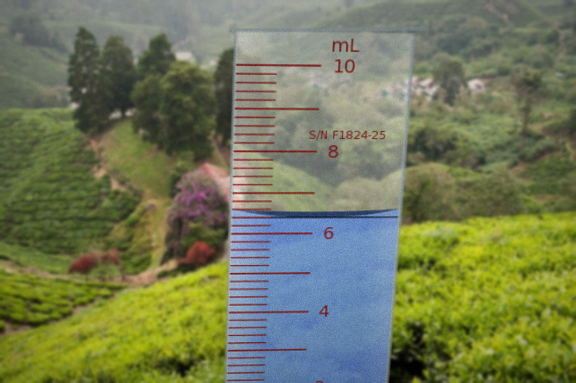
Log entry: 6.4 mL
